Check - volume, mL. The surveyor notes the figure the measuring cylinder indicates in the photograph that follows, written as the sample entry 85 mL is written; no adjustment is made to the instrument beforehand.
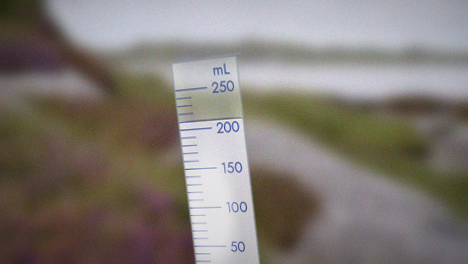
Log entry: 210 mL
